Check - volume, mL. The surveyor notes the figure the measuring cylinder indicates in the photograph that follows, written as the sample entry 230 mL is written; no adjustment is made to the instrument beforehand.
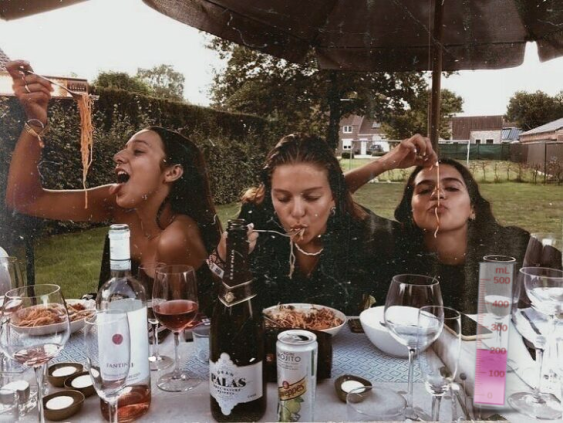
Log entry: 200 mL
